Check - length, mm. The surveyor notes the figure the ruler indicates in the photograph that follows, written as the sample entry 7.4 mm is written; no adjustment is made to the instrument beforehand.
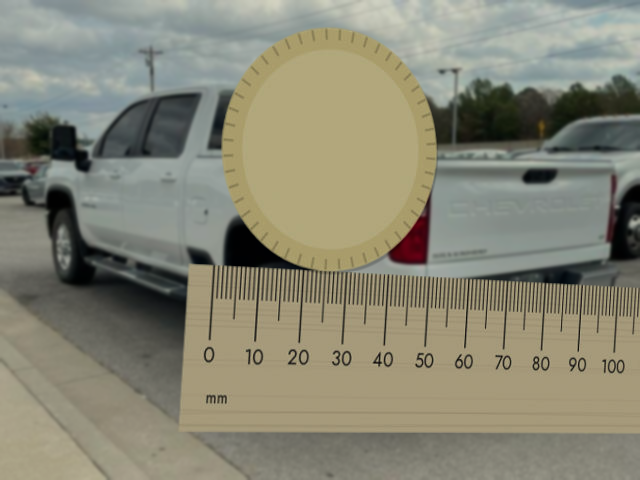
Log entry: 50 mm
